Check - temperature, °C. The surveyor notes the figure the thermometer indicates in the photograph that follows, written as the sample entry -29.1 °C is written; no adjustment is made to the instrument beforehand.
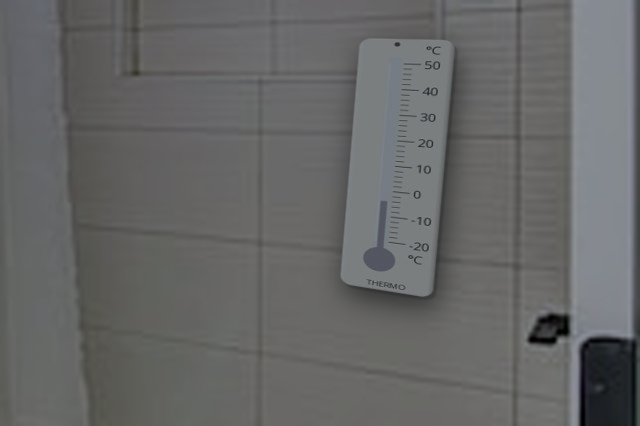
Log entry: -4 °C
